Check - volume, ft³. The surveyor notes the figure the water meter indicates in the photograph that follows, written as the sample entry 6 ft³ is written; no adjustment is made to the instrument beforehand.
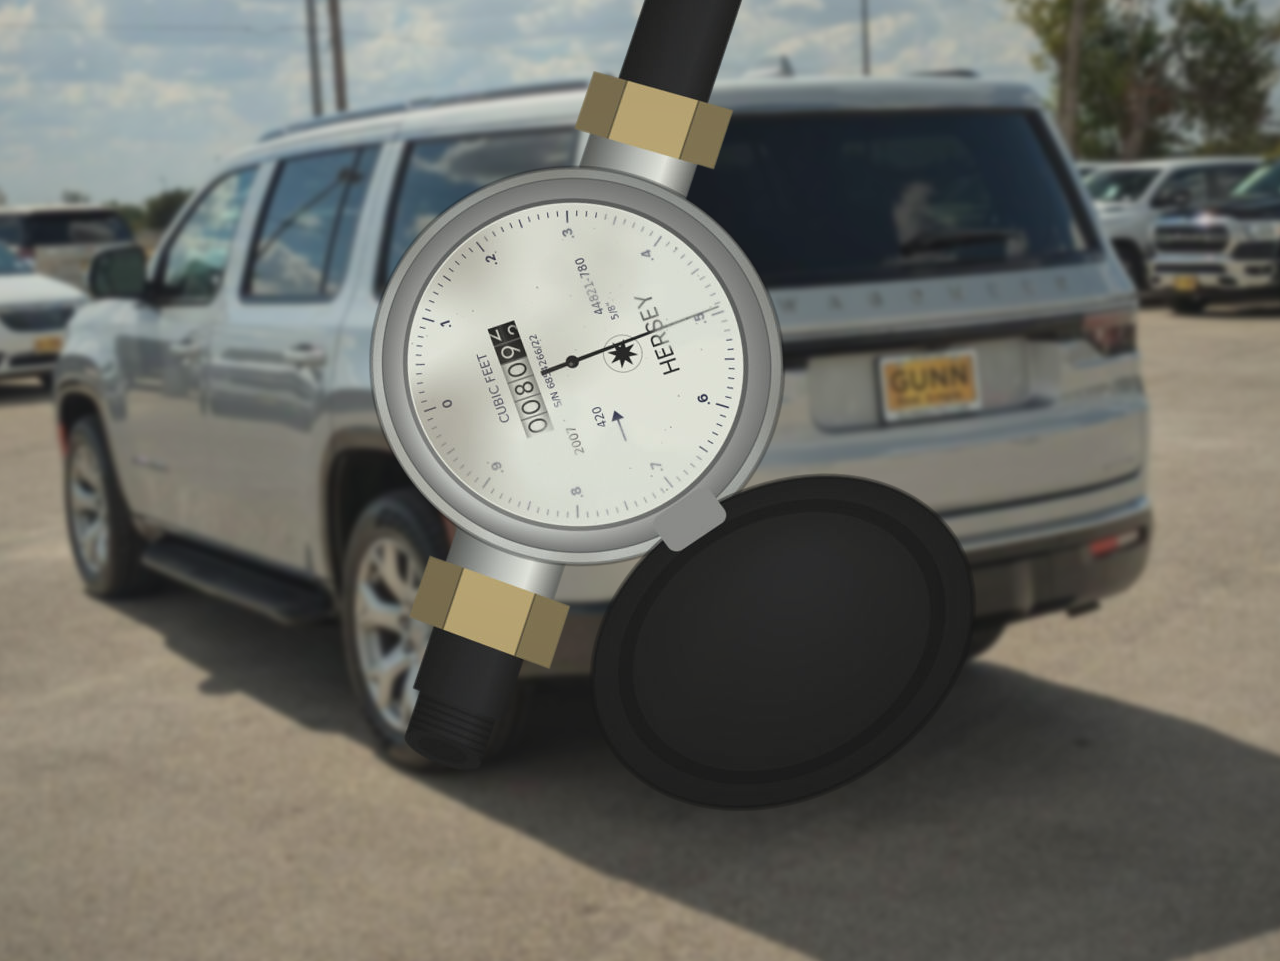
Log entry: 8092.49 ft³
